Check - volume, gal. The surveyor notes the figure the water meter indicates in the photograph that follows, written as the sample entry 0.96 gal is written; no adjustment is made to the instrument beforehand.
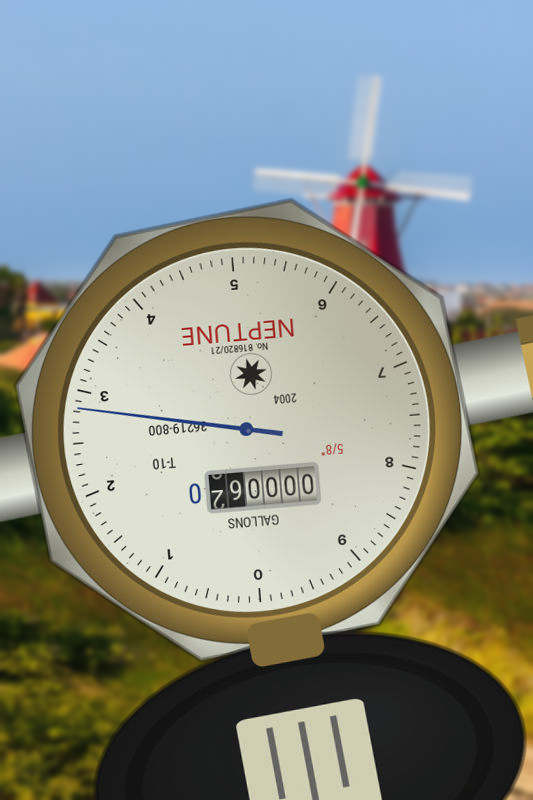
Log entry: 622.8 gal
